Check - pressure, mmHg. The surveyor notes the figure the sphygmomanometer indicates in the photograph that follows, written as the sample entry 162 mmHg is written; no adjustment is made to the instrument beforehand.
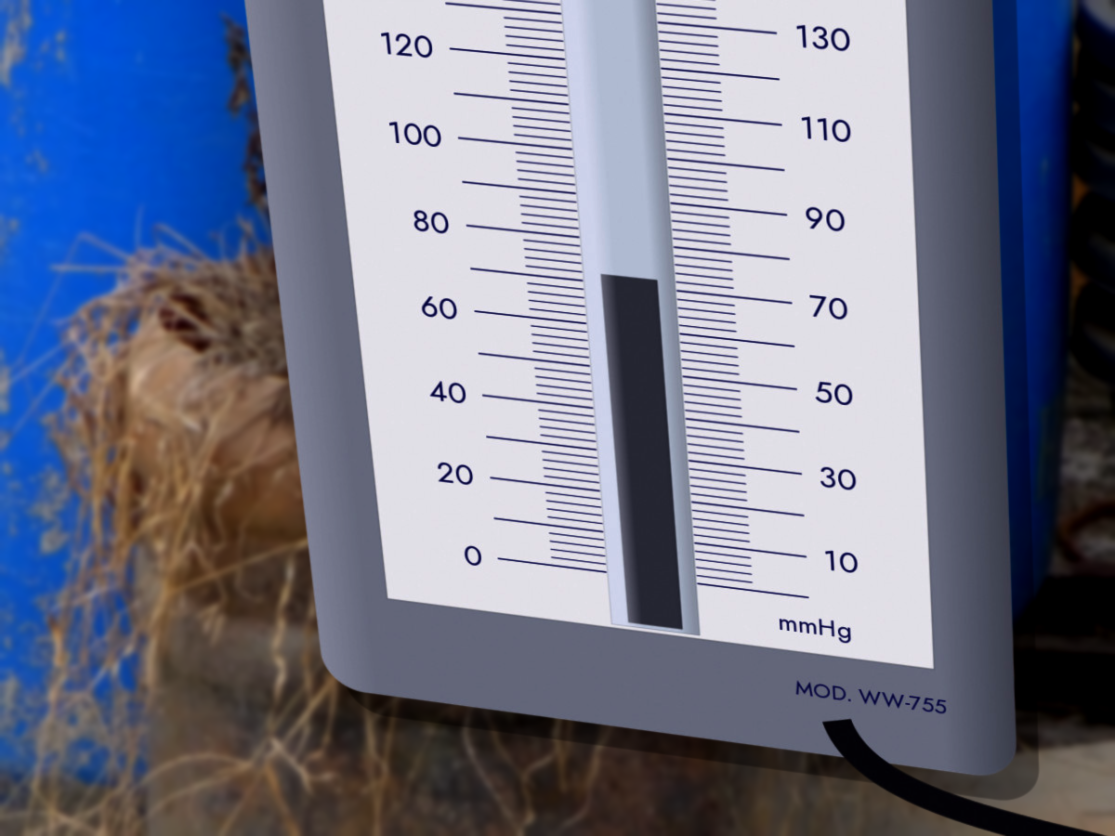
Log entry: 72 mmHg
